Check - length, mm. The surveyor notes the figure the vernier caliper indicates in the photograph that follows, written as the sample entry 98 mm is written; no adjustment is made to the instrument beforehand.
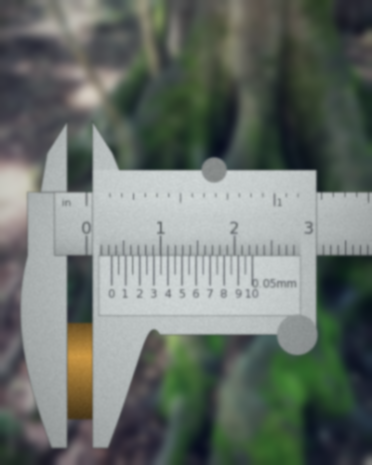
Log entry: 3.4 mm
